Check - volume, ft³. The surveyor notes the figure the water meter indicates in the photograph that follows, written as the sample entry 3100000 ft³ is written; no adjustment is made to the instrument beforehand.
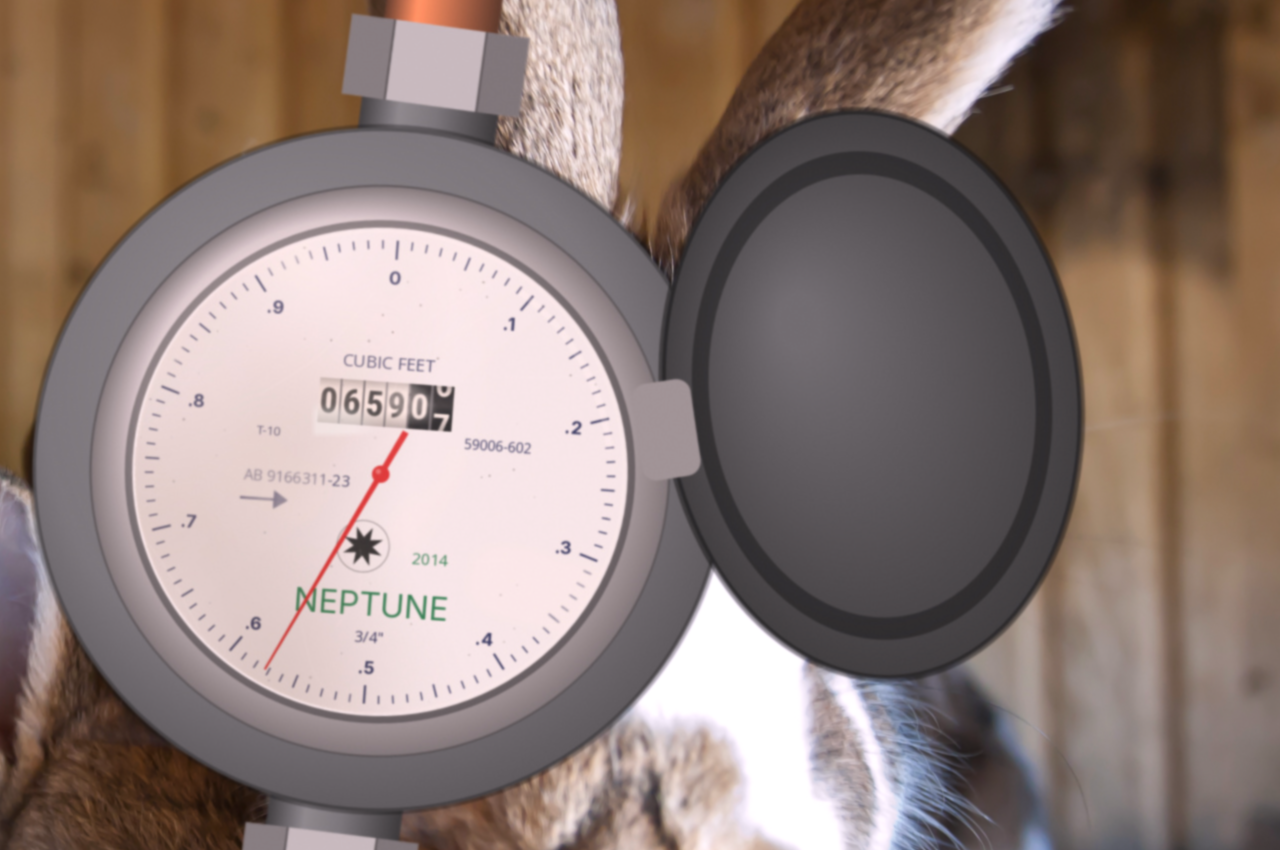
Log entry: 65906.57 ft³
